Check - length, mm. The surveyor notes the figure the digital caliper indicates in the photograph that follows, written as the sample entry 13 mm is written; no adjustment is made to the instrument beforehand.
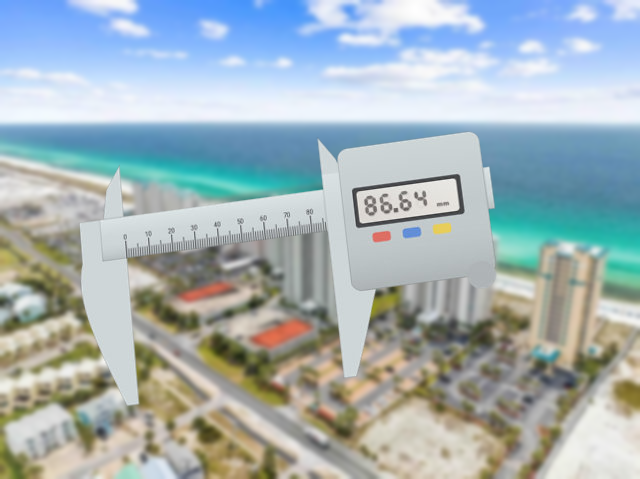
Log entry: 86.64 mm
